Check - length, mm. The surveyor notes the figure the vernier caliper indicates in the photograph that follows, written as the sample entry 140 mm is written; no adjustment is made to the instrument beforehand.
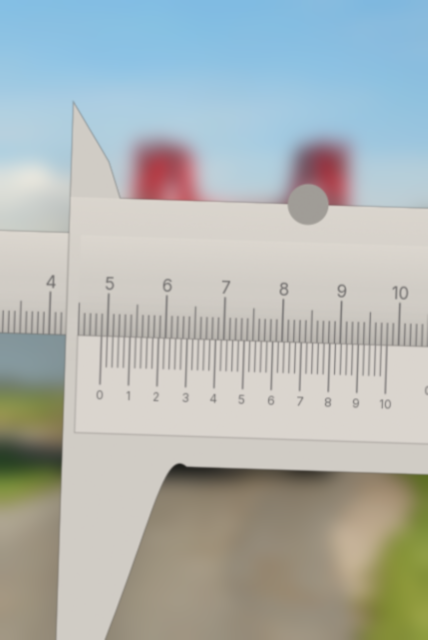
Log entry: 49.0 mm
